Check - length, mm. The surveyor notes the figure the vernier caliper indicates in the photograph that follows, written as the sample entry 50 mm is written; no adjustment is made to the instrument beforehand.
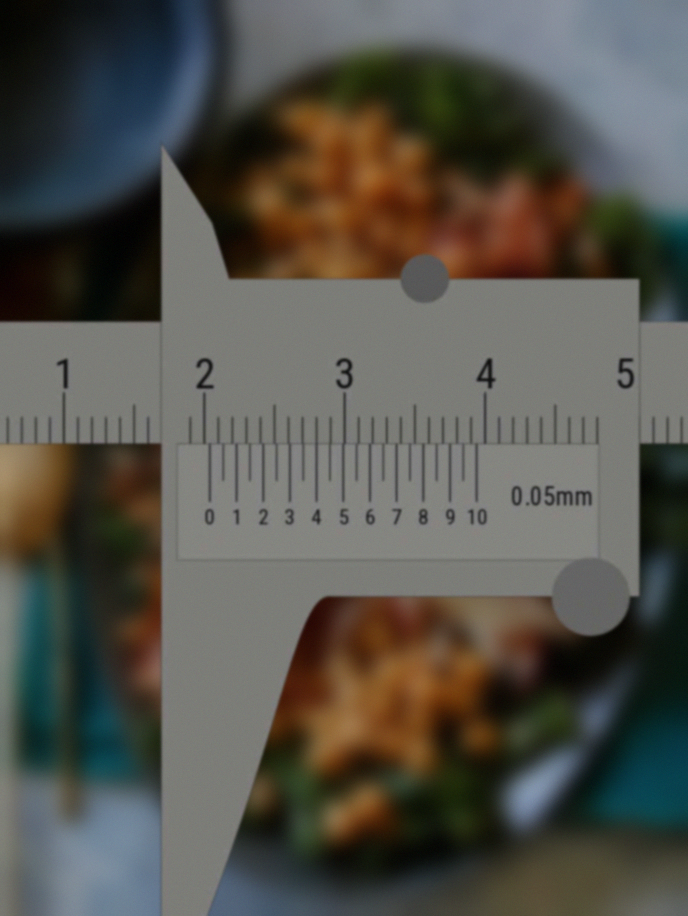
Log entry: 20.4 mm
